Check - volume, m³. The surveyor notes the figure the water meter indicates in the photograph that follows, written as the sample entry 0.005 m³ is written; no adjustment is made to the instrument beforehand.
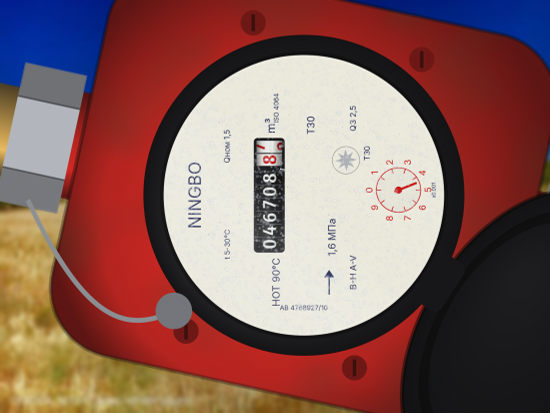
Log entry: 46708.874 m³
